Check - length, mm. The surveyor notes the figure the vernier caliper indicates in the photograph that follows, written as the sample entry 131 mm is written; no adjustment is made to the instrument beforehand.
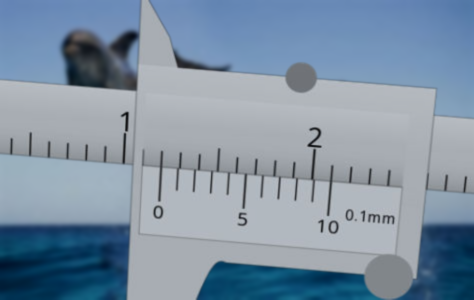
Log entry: 12.0 mm
